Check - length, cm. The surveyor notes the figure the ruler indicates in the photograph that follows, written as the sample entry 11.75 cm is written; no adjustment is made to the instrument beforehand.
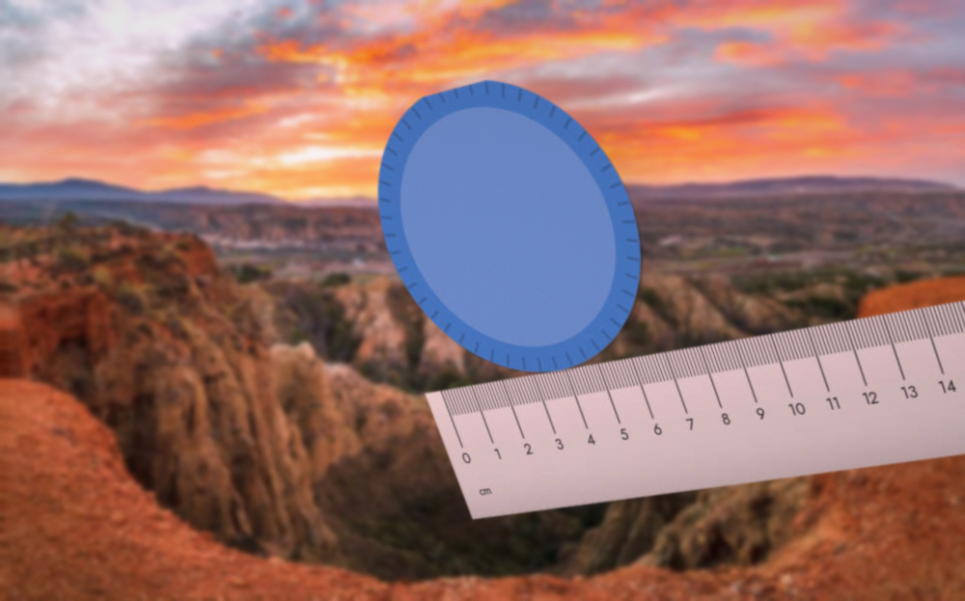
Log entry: 7.5 cm
